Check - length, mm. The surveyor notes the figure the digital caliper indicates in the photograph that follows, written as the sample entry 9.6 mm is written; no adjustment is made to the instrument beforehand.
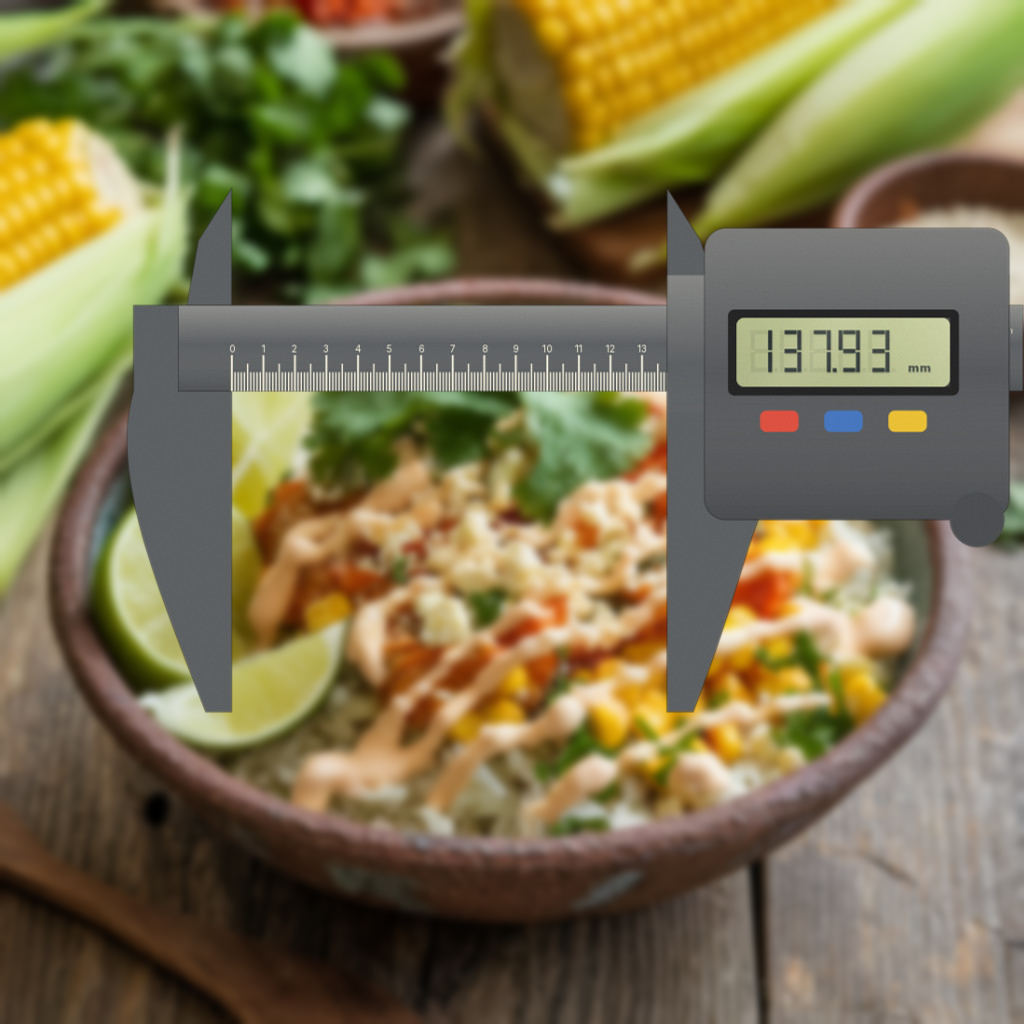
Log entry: 137.93 mm
